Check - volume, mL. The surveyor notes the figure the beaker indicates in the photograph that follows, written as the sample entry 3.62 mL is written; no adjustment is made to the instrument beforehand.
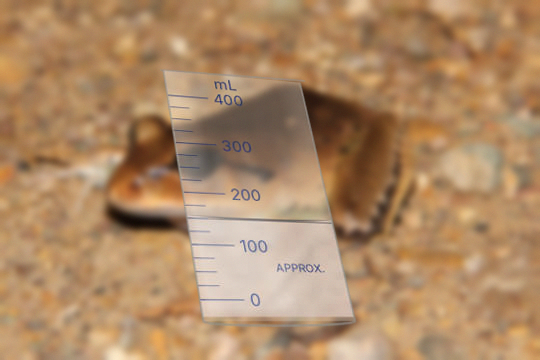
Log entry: 150 mL
